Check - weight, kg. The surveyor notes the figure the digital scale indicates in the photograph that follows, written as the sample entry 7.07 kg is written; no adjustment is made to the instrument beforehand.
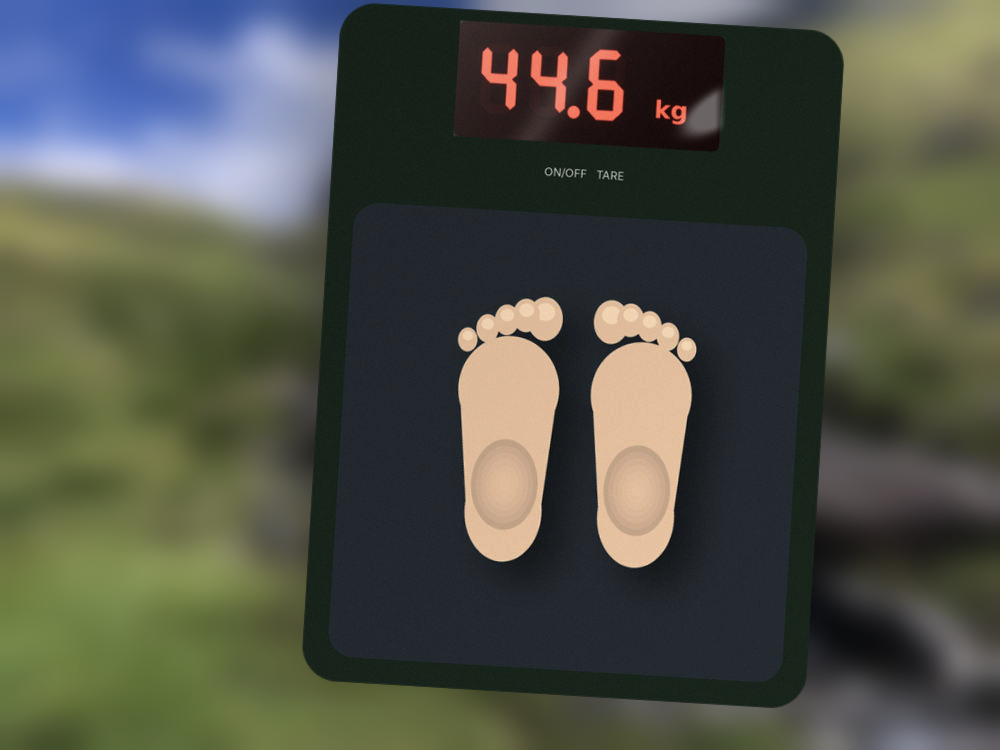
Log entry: 44.6 kg
